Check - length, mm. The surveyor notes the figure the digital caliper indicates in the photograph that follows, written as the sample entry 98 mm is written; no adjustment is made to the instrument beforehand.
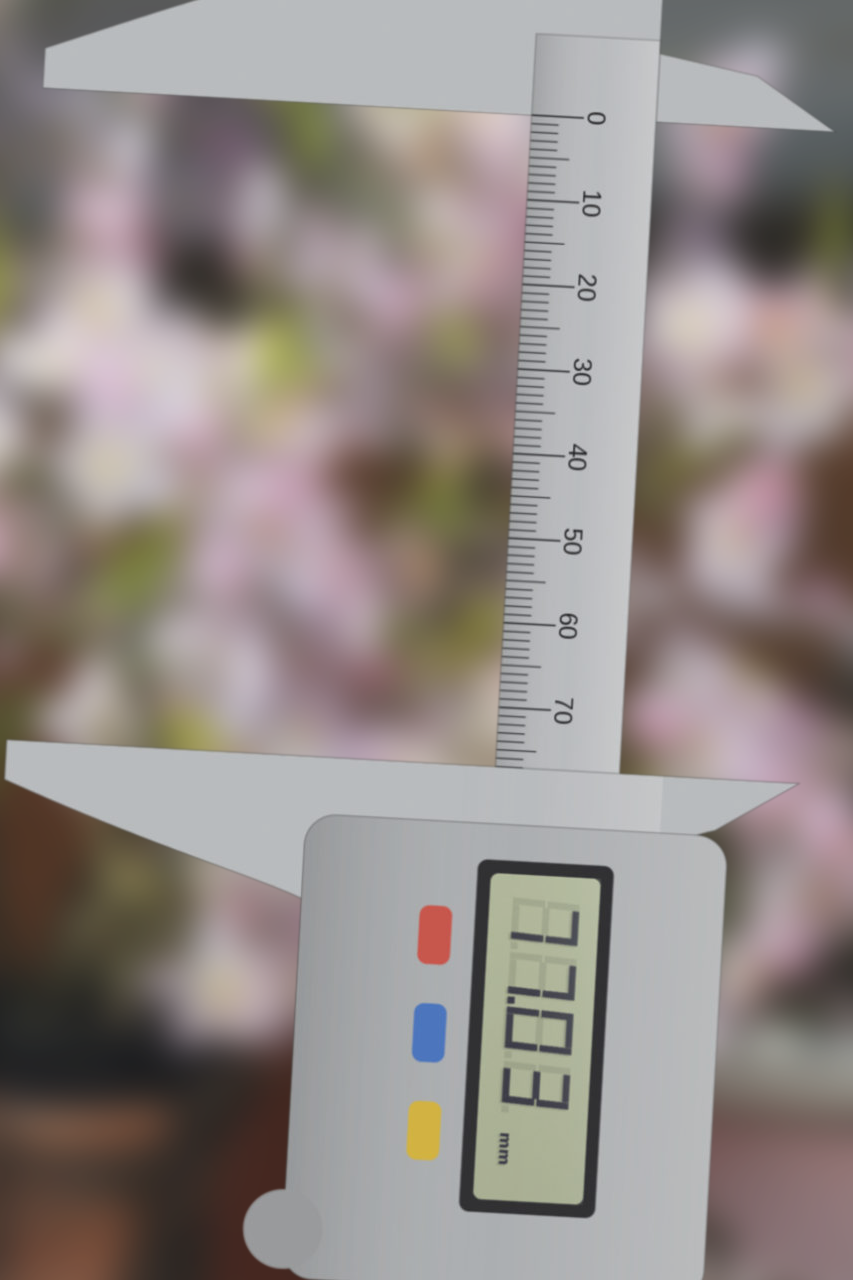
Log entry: 77.03 mm
